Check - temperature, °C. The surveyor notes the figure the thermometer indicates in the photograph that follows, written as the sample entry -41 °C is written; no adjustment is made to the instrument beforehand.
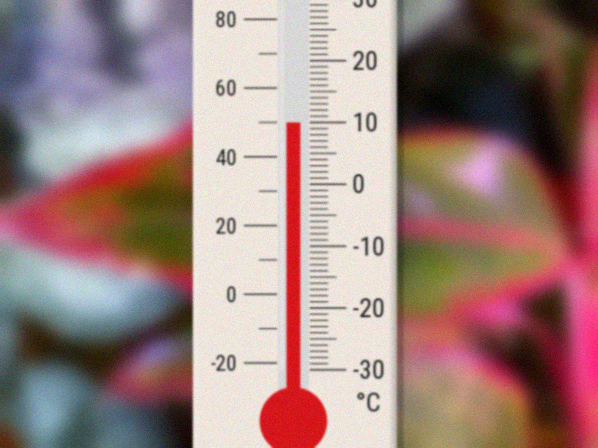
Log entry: 10 °C
